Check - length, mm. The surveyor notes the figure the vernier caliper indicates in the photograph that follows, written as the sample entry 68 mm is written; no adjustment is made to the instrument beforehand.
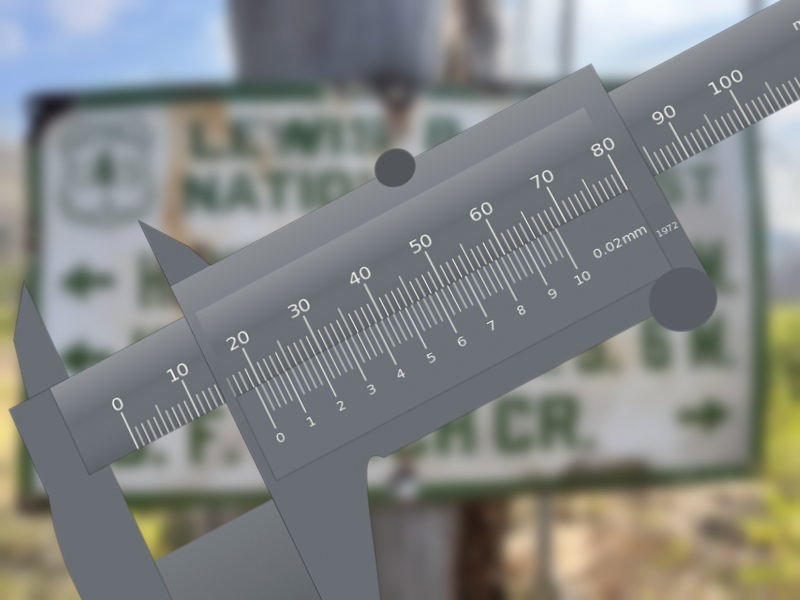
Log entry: 19.2 mm
